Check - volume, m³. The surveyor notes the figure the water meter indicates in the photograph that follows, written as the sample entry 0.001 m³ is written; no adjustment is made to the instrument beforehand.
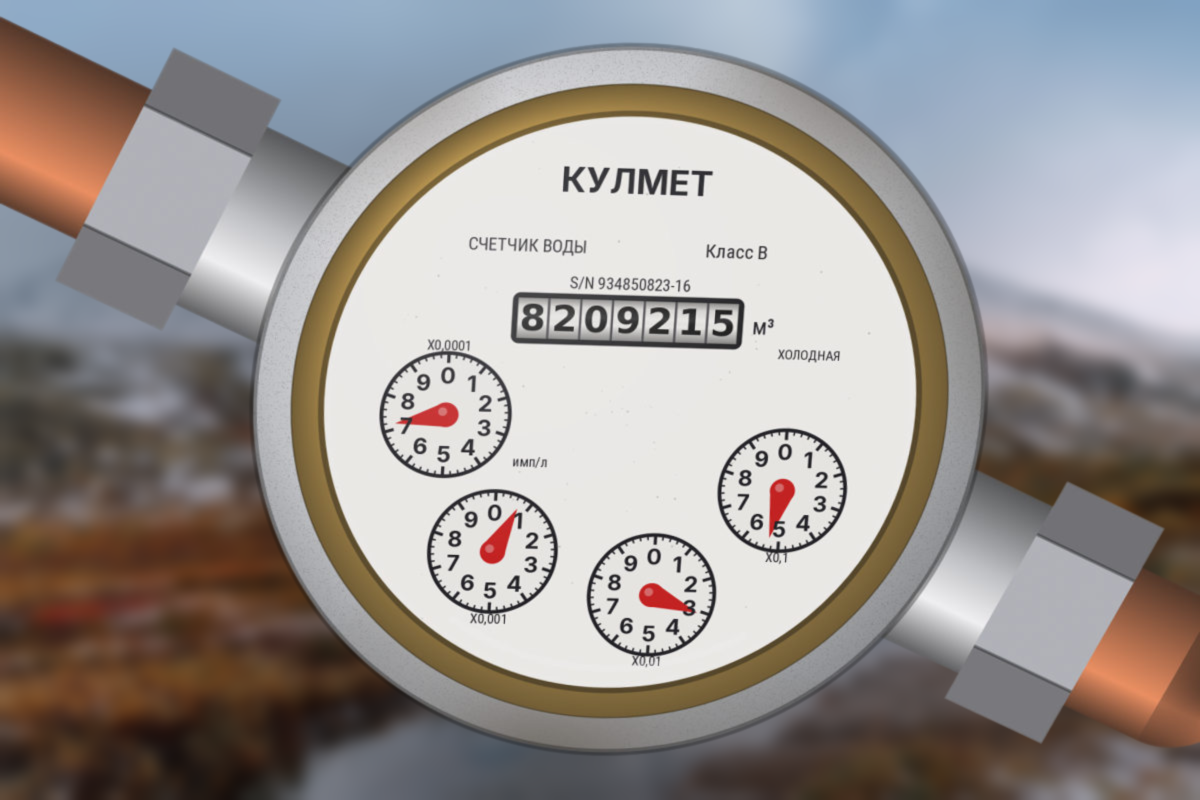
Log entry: 8209215.5307 m³
